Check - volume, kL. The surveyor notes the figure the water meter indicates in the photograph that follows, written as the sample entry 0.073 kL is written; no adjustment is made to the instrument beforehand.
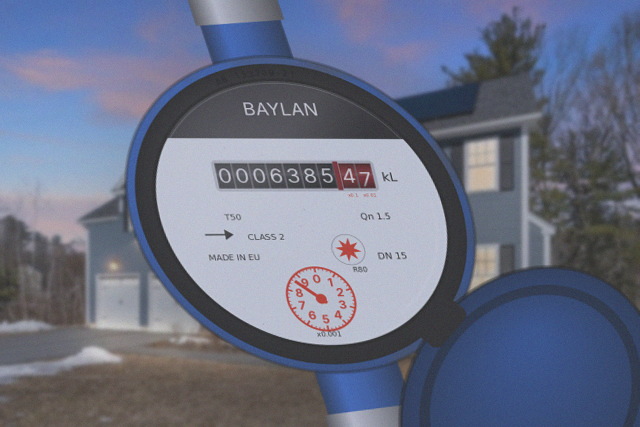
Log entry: 6385.468 kL
